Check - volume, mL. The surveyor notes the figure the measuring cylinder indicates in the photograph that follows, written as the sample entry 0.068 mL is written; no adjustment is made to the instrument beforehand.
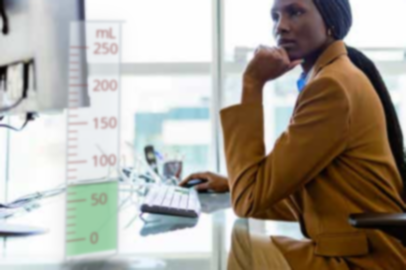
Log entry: 70 mL
